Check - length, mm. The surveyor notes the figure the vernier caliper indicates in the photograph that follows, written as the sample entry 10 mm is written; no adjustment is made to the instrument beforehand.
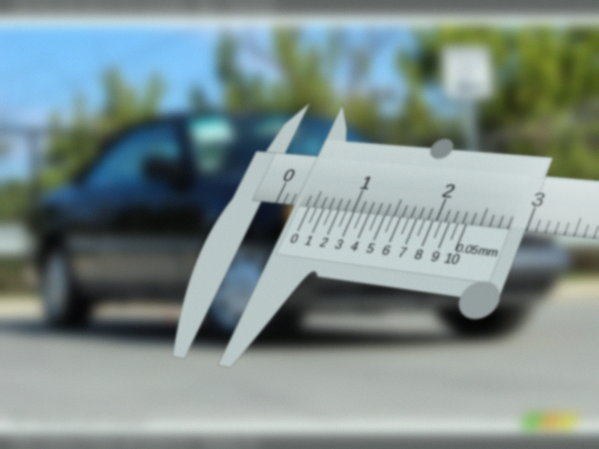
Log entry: 4.4 mm
